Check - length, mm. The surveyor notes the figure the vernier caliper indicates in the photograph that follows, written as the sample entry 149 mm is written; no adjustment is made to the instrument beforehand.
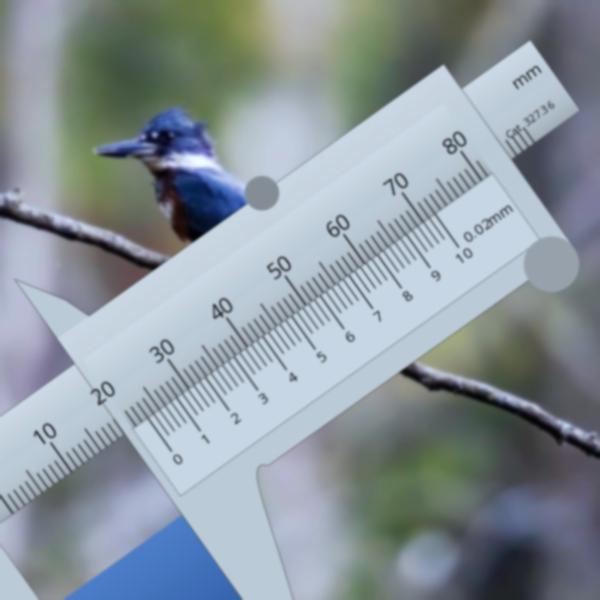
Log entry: 23.0 mm
